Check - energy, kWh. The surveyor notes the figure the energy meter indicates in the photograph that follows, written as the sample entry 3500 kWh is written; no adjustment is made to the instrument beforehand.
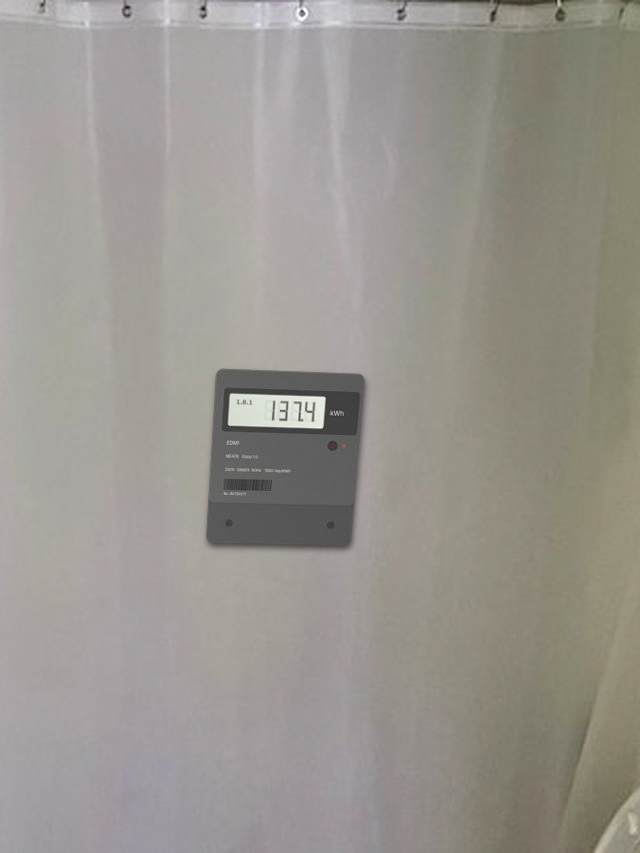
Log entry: 137.4 kWh
